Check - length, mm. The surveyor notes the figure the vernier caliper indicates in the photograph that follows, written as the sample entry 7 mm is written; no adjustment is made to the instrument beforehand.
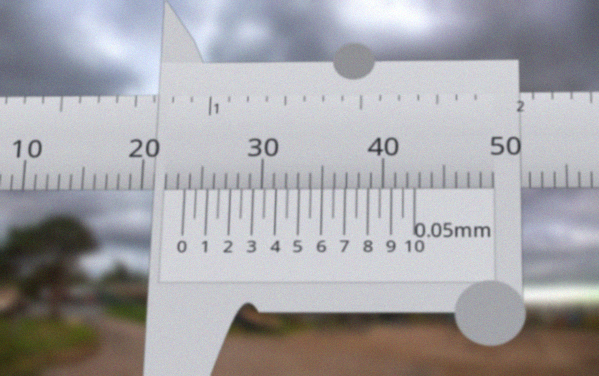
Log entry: 23.6 mm
